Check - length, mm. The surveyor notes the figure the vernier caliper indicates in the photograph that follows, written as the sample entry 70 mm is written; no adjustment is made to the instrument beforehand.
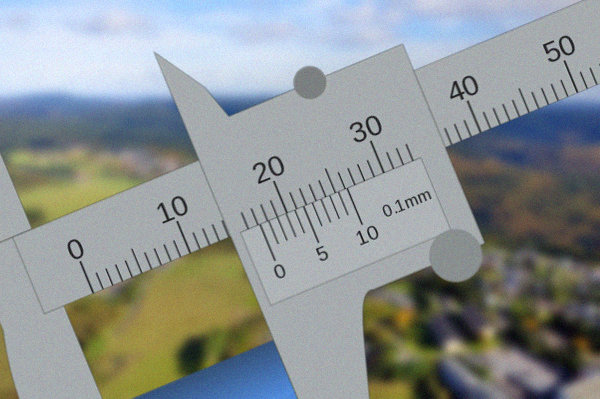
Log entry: 17.2 mm
